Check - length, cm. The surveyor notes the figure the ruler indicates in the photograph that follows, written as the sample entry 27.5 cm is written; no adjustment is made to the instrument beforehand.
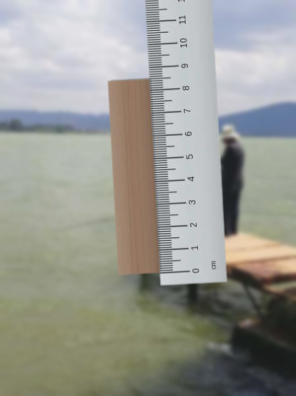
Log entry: 8.5 cm
